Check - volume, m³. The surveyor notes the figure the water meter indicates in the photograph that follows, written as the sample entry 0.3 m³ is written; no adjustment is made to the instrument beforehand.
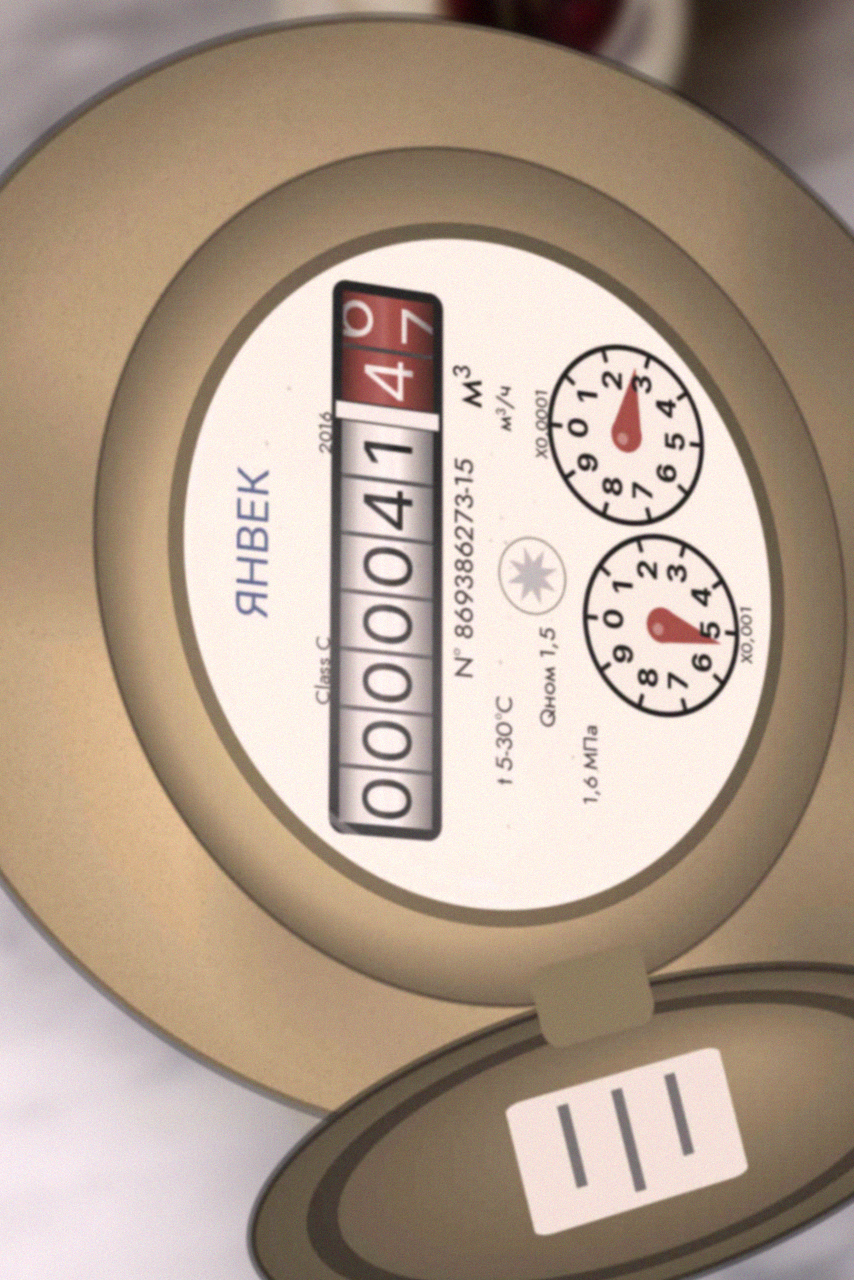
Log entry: 41.4652 m³
